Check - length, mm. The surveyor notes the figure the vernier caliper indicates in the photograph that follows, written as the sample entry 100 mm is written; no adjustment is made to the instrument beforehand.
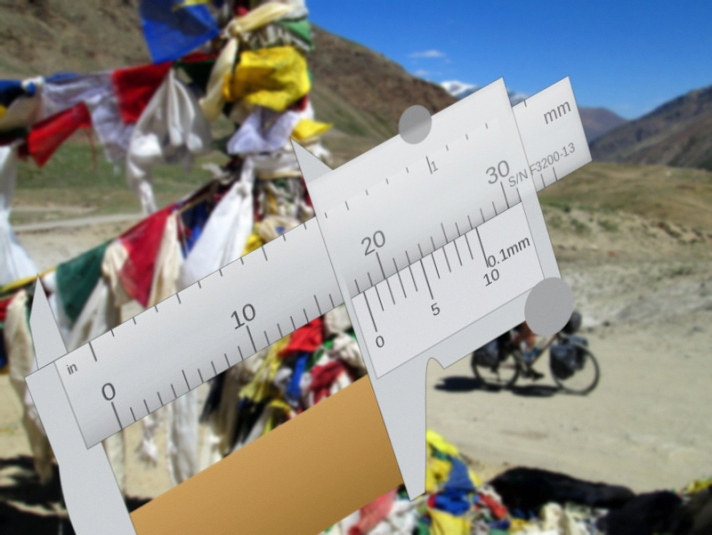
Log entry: 18.3 mm
